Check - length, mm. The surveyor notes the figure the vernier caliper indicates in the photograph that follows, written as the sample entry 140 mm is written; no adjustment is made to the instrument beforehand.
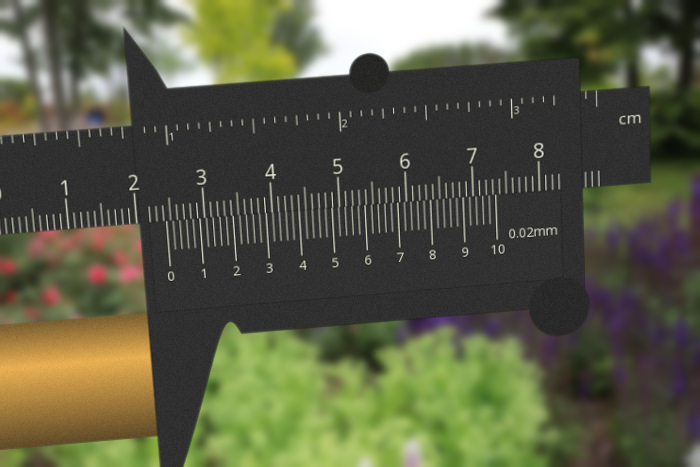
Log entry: 24.4 mm
